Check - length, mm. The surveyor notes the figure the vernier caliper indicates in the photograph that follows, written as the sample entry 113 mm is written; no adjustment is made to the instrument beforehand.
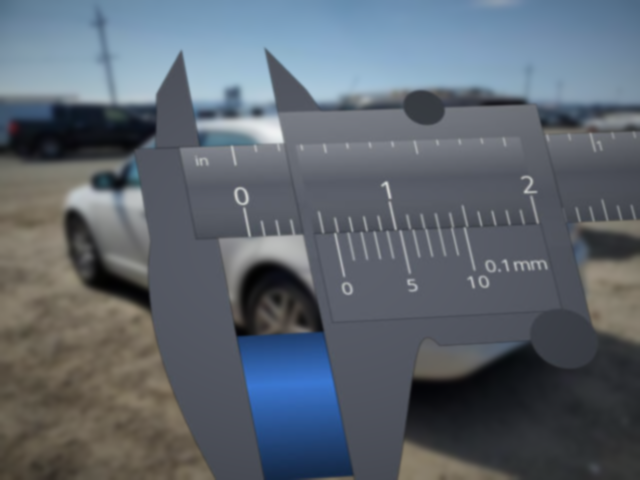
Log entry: 5.8 mm
